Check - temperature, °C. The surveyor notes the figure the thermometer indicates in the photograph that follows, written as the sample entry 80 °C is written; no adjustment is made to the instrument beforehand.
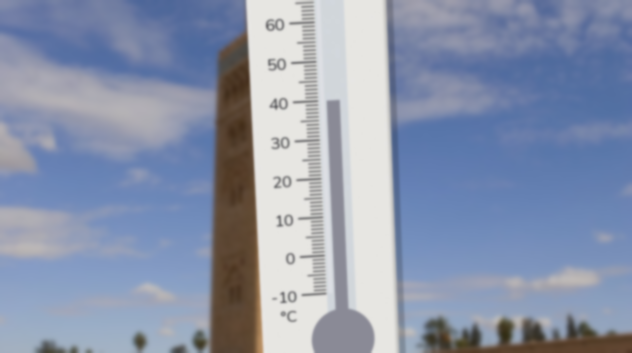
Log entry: 40 °C
